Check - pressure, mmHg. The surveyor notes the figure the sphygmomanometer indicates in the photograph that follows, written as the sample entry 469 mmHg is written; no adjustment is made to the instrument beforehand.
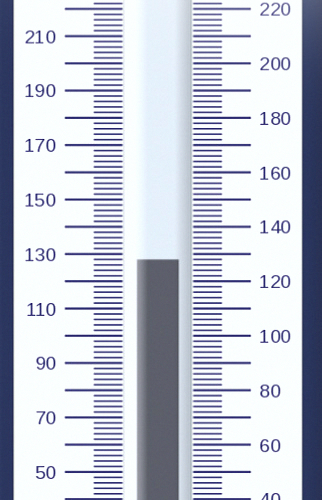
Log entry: 128 mmHg
